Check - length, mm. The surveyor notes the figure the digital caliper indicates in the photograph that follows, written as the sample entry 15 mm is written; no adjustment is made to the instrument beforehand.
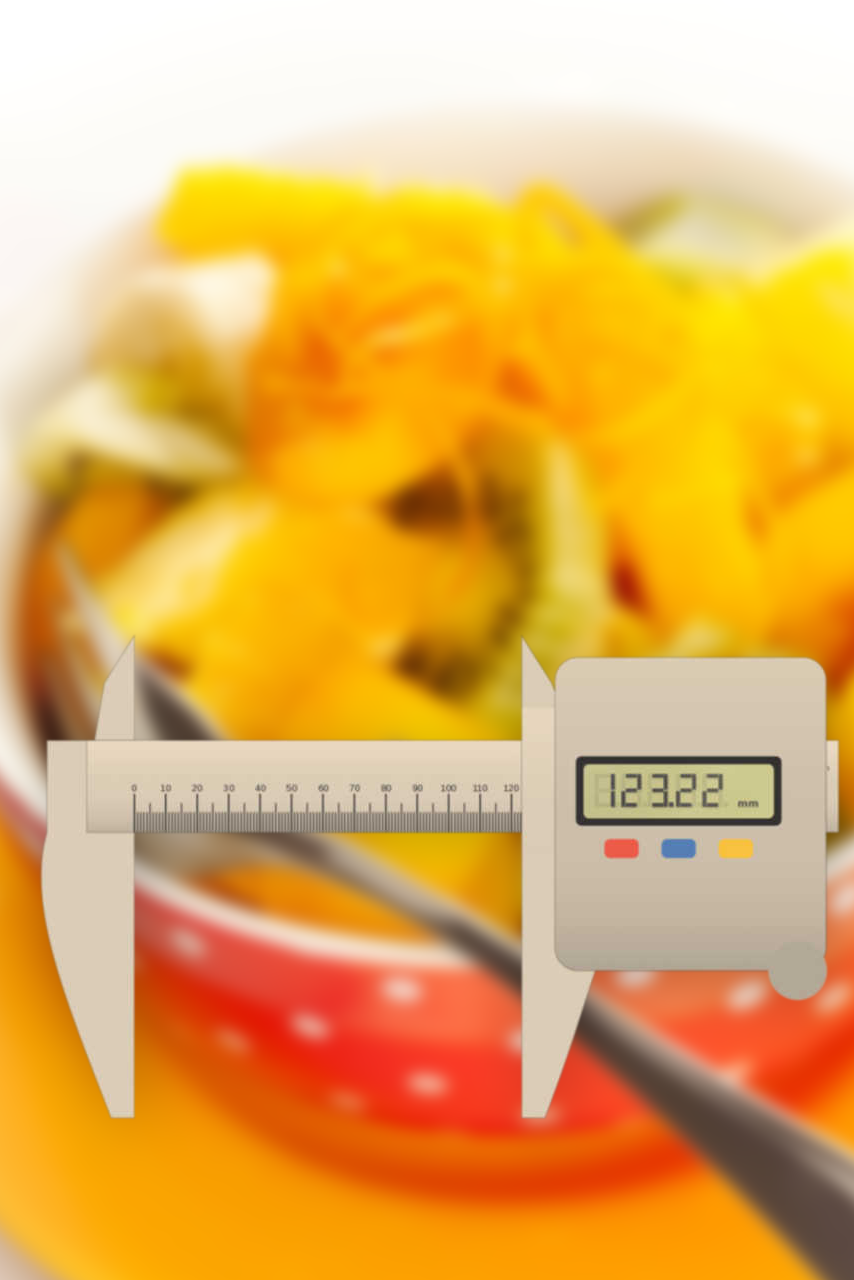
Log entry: 123.22 mm
